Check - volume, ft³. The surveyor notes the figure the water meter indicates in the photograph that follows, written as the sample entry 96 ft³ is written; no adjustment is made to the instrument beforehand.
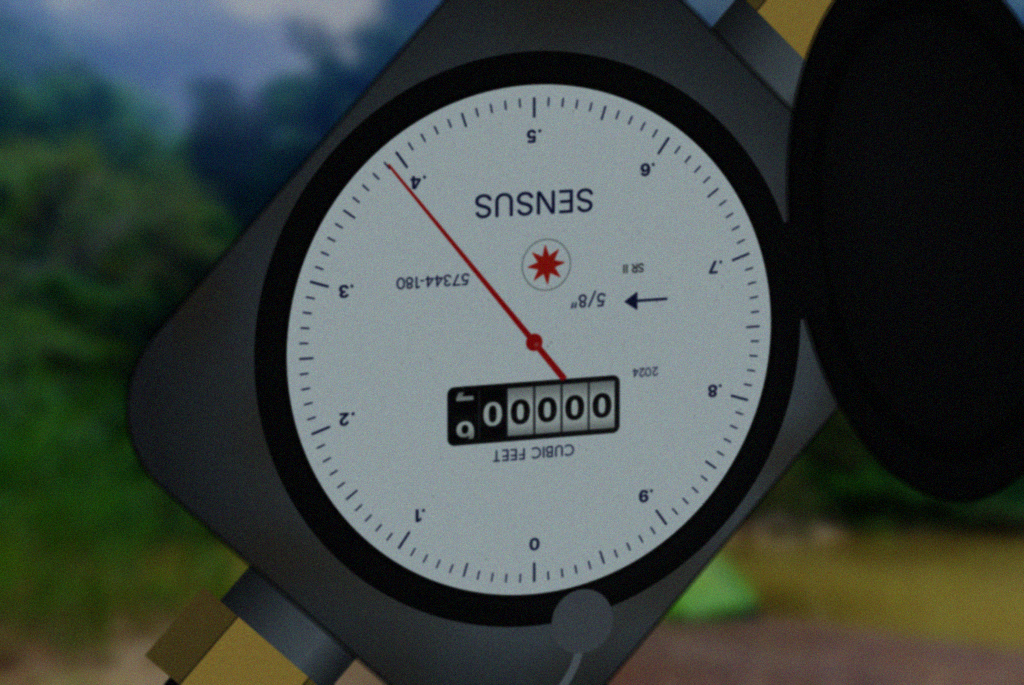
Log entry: 6.39 ft³
